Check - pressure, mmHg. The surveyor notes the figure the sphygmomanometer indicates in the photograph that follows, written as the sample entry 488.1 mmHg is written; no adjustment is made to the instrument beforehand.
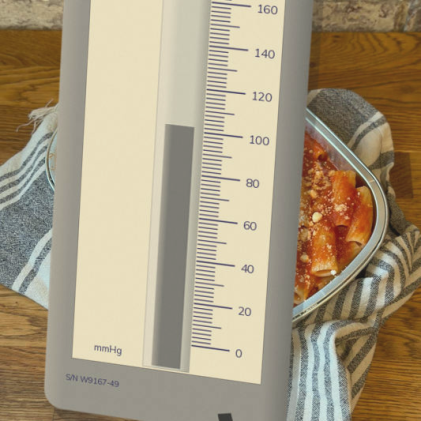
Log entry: 102 mmHg
